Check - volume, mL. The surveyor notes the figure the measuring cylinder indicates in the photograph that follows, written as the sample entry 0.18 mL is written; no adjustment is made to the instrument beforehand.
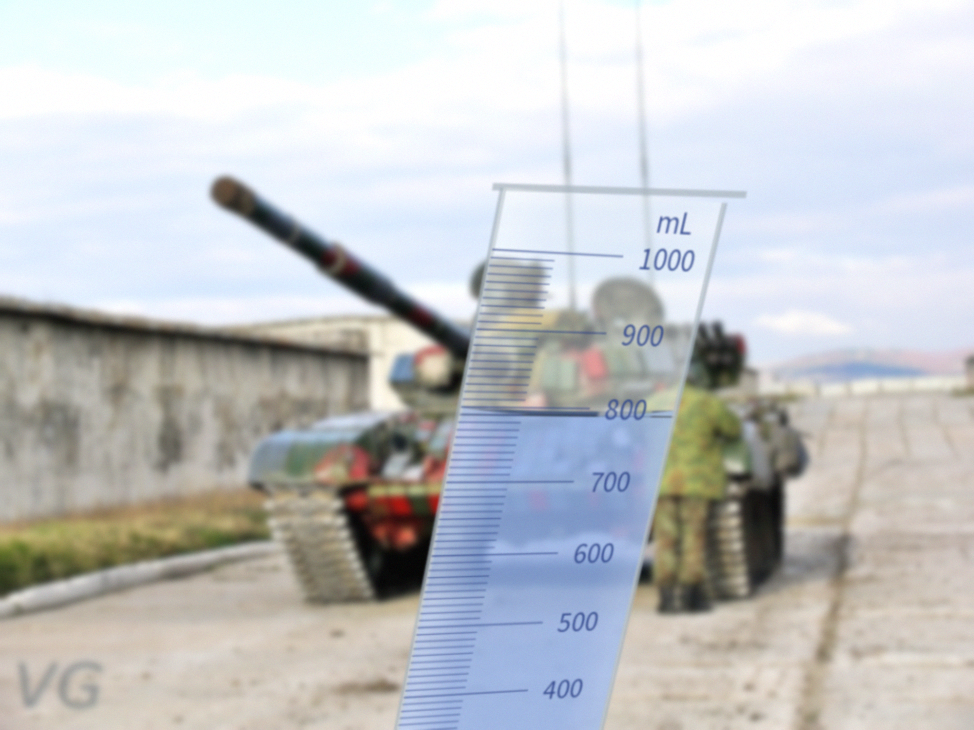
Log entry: 790 mL
